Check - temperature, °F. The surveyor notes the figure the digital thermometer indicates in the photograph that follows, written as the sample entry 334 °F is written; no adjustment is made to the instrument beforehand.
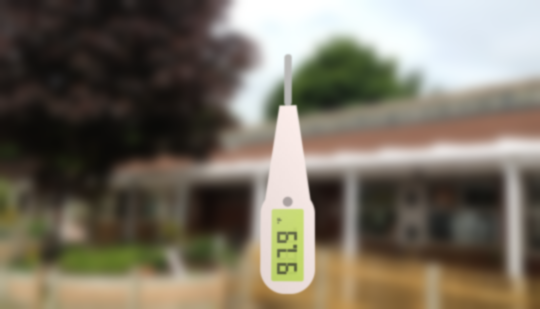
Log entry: 97.9 °F
